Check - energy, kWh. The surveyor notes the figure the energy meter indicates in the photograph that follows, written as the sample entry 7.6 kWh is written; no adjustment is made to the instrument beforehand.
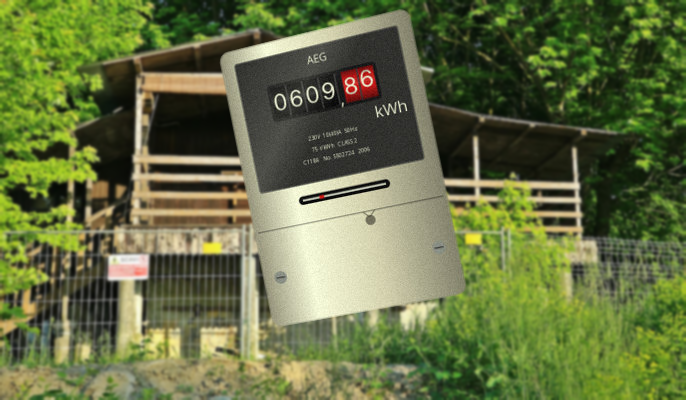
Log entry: 609.86 kWh
